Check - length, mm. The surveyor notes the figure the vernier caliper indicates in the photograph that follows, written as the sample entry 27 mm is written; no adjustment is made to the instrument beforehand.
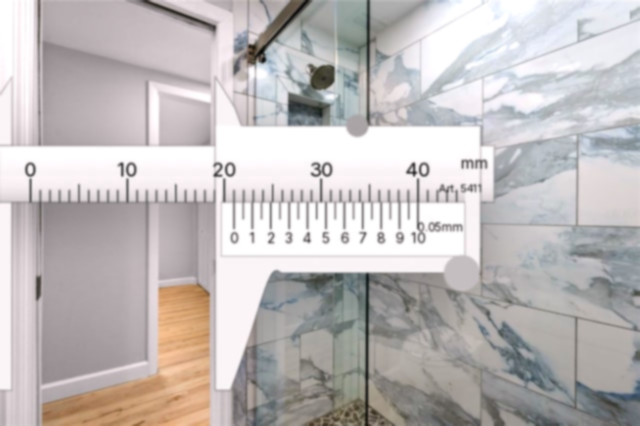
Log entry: 21.0 mm
